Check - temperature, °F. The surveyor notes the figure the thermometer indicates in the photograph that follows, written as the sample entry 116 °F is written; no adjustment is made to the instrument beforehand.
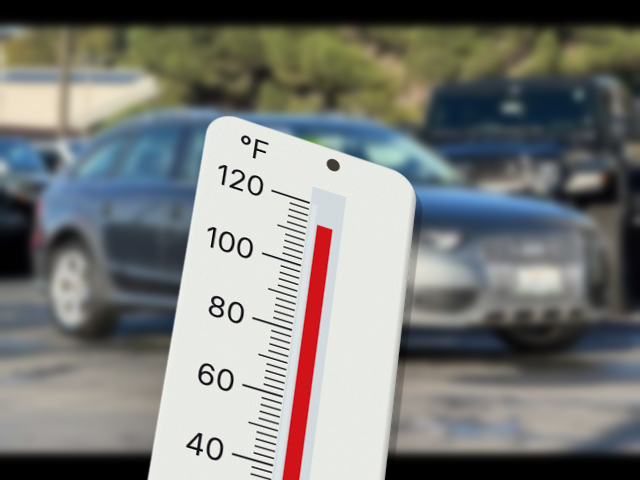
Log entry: 114 °F
